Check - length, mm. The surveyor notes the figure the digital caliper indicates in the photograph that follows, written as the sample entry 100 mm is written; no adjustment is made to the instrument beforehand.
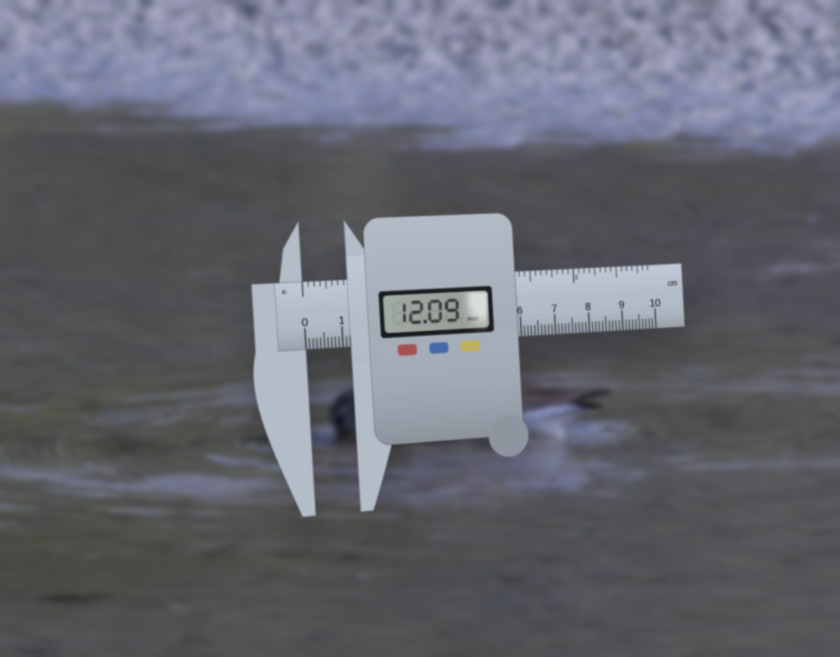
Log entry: 12.09 mm
